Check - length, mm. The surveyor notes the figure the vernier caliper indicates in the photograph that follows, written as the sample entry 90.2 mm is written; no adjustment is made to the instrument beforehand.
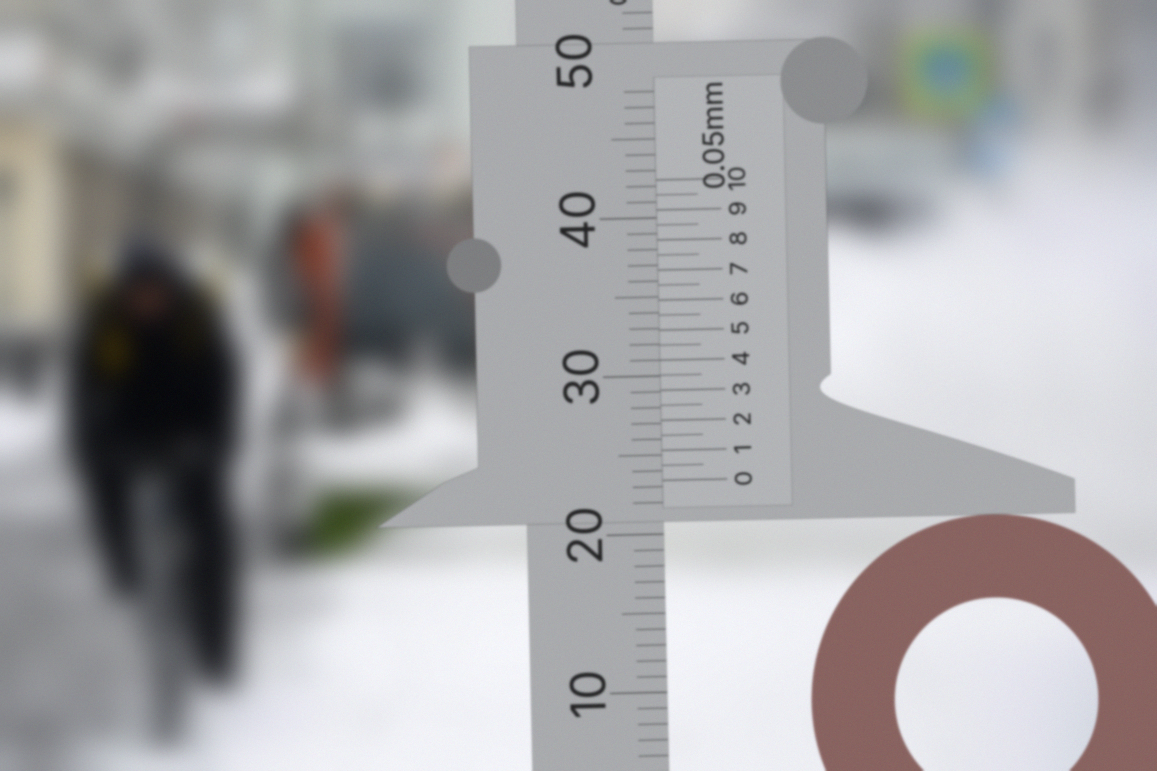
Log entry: 23.4 mm
